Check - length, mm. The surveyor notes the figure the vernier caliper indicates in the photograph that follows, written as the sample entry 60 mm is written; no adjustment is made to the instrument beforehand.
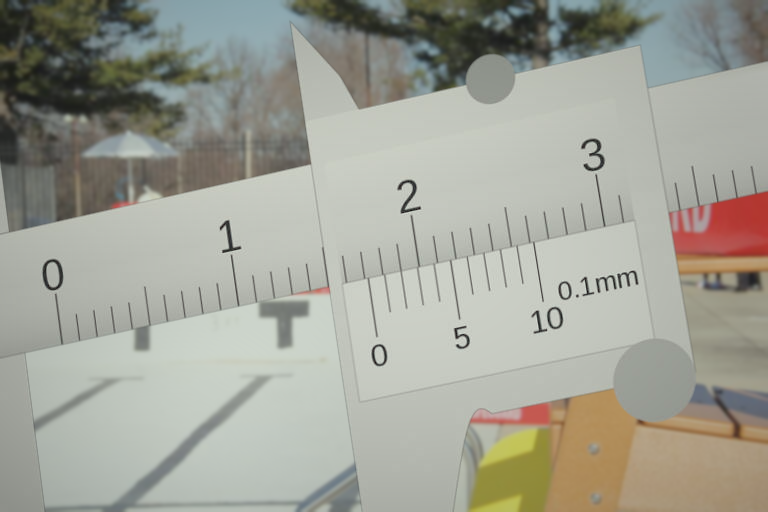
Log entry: 17.2 mm
